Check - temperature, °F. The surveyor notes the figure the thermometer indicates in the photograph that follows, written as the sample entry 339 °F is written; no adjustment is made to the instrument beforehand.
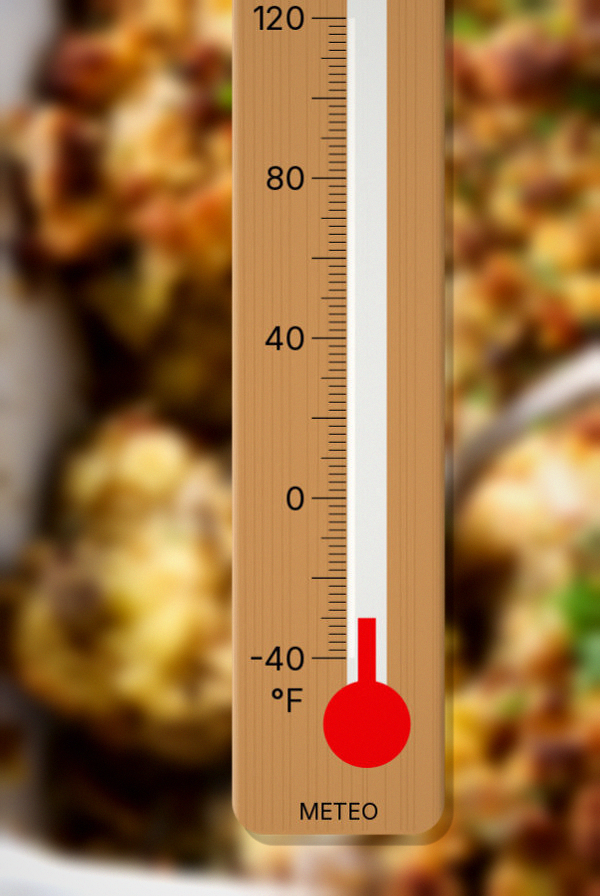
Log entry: -30 °F
